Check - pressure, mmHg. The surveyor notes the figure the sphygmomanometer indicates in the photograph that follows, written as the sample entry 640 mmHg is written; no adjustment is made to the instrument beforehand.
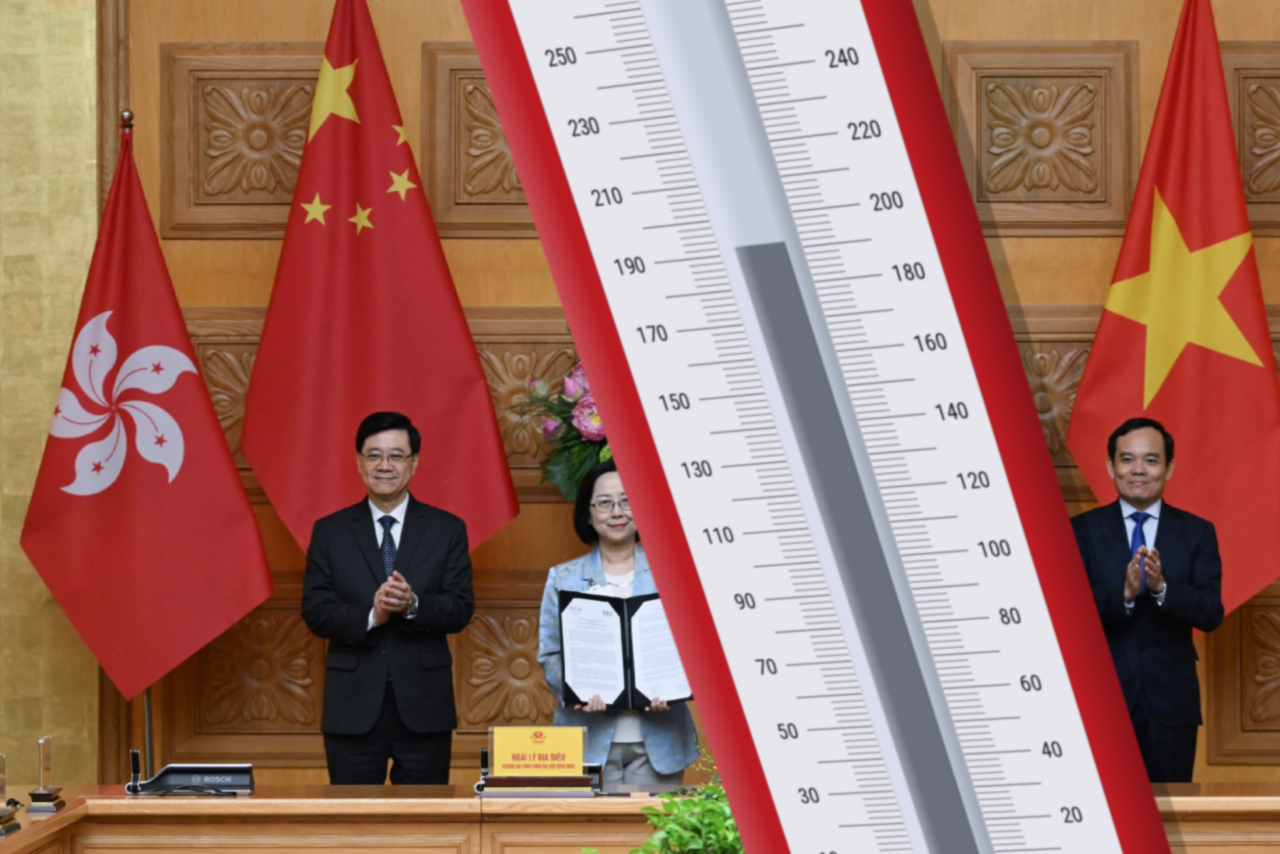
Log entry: 192 mmHg
